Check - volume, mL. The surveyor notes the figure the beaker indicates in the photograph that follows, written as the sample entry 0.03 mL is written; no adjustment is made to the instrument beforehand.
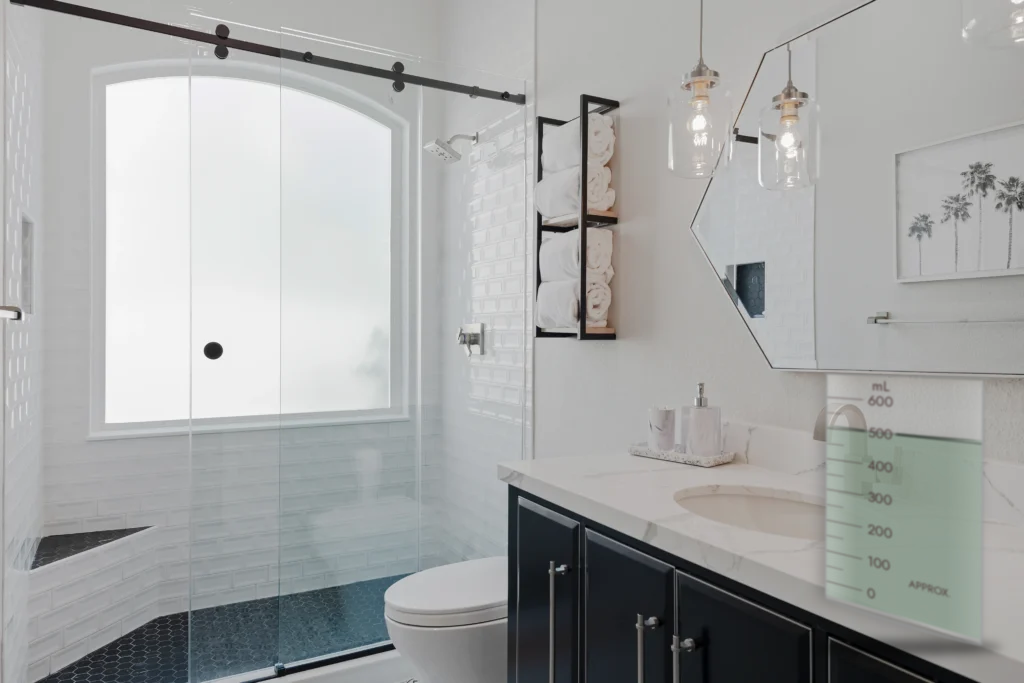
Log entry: 500 mL
